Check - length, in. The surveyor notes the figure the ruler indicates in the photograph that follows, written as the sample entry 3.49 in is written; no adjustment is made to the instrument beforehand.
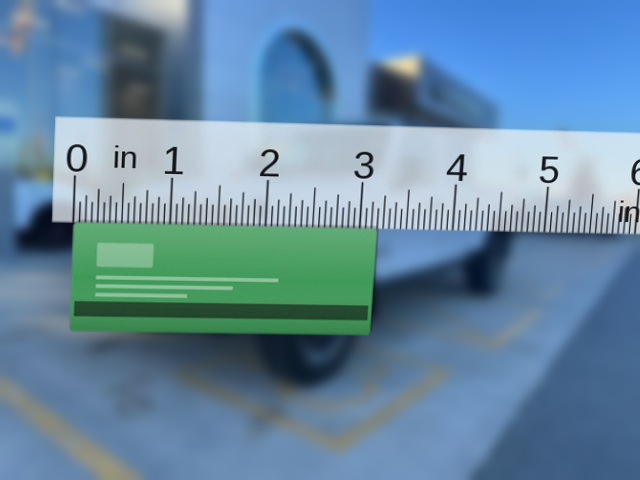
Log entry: 3.1875 in
